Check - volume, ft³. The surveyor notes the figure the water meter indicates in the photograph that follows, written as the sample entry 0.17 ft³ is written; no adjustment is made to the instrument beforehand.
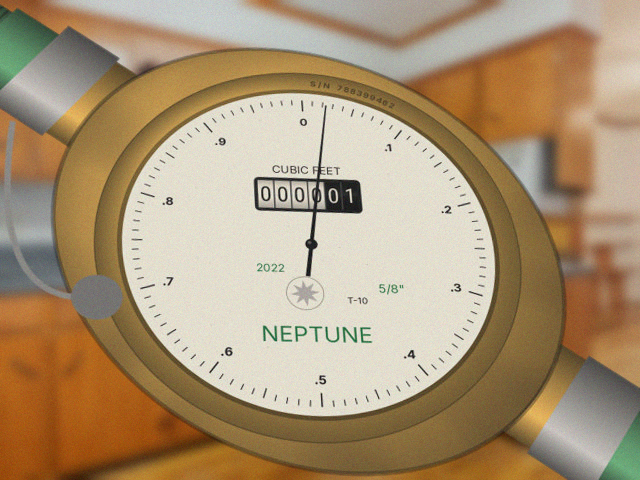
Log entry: 1.02 ft³
